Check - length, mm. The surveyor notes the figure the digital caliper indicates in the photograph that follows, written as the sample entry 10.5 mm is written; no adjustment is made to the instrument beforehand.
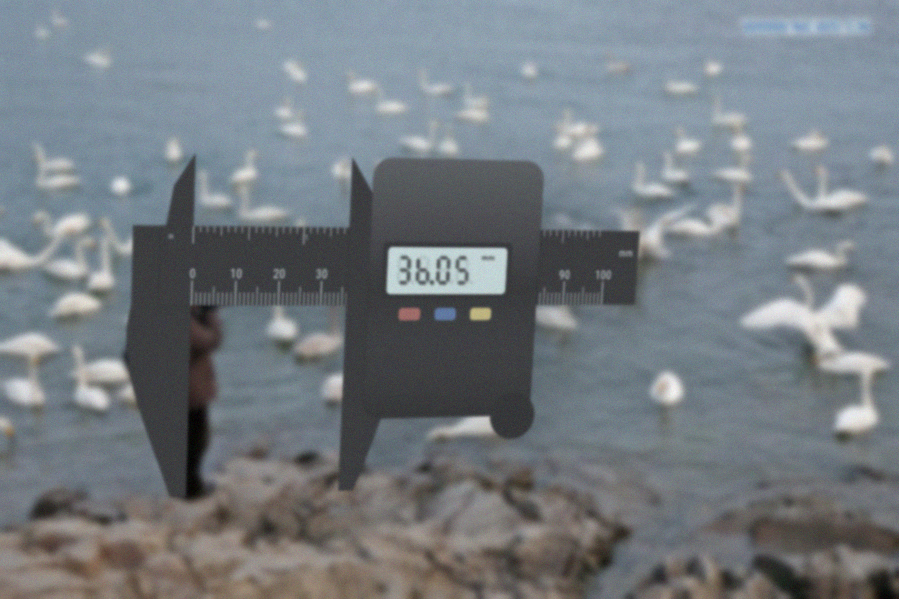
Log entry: 36.05 mm
